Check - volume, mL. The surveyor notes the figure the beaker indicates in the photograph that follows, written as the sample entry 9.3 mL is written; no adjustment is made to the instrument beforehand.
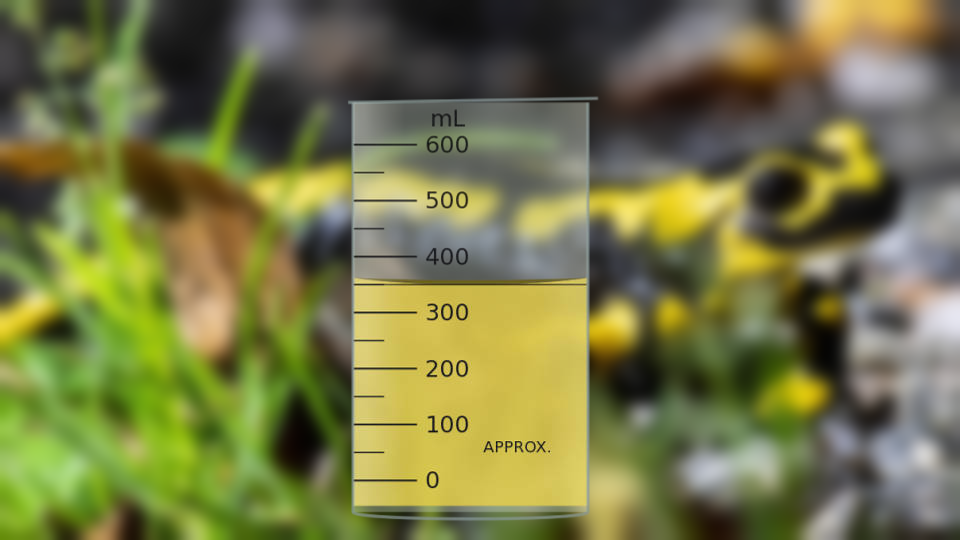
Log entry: 350 mL
